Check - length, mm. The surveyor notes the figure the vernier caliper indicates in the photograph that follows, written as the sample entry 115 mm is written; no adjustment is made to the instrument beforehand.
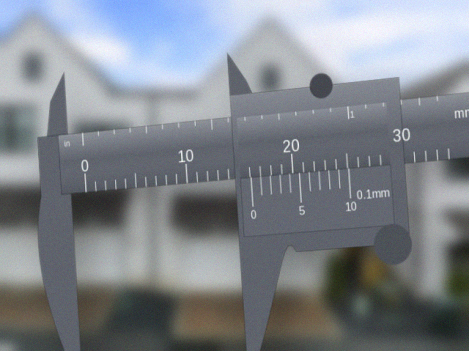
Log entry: 16.1 mm
